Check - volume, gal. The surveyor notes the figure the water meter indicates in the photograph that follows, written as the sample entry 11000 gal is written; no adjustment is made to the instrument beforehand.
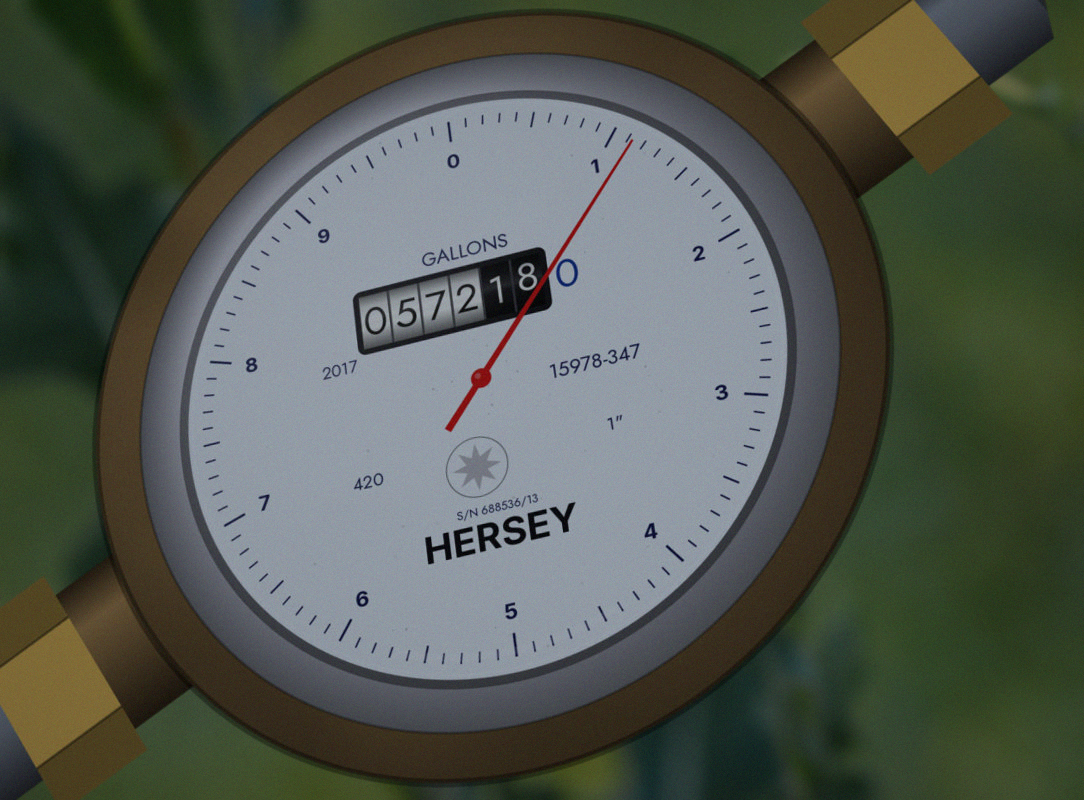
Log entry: 572181.1 gal
